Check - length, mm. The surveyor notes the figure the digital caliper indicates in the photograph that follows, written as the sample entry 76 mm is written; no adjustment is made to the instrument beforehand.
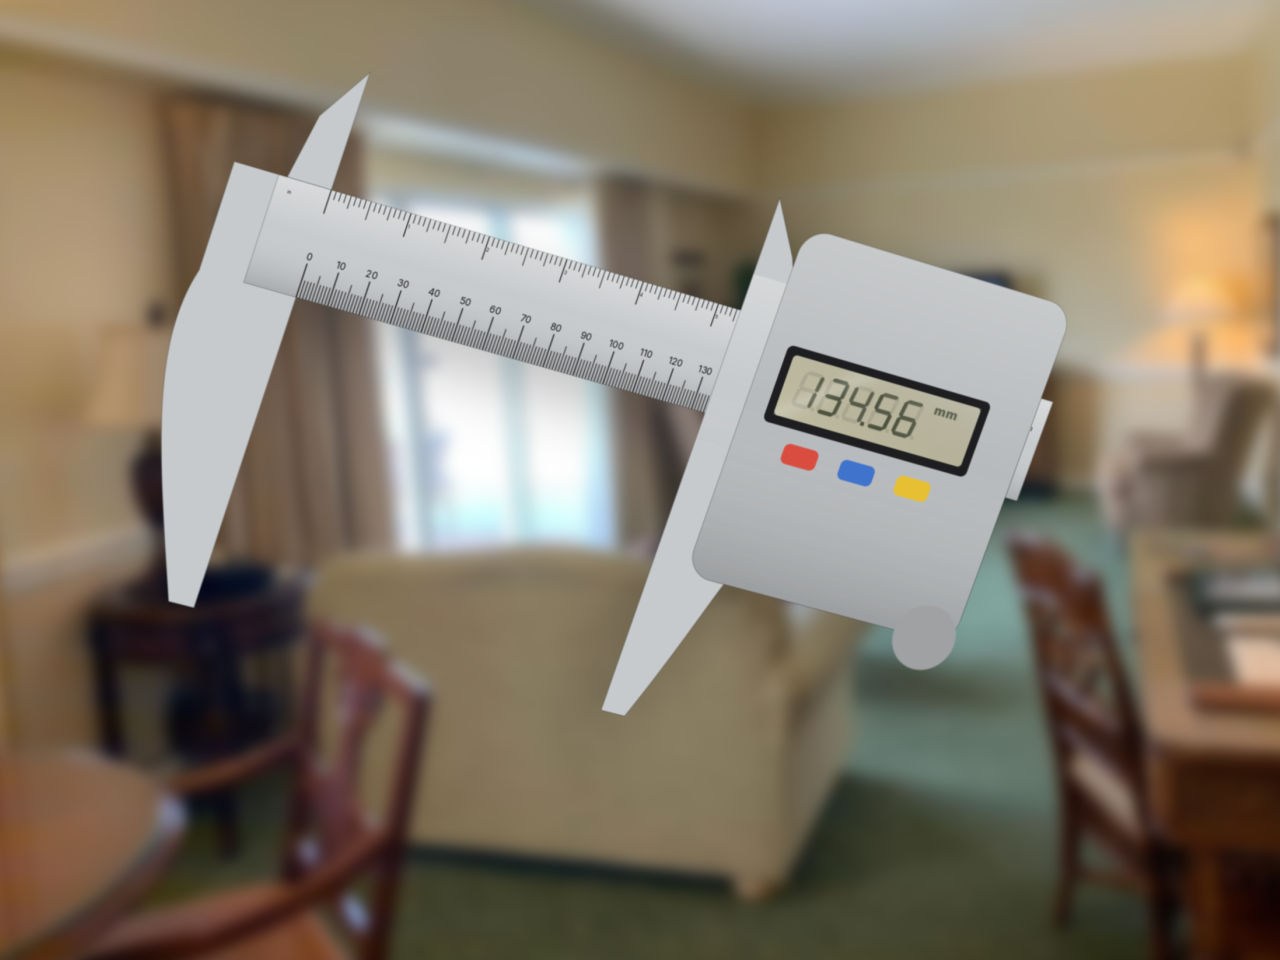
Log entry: 134.56 mm
